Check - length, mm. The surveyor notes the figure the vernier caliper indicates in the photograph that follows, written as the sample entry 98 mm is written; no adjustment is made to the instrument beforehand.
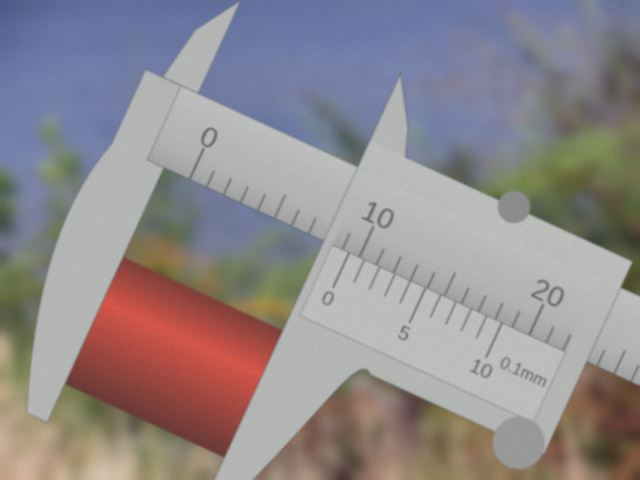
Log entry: 9.4 mm
